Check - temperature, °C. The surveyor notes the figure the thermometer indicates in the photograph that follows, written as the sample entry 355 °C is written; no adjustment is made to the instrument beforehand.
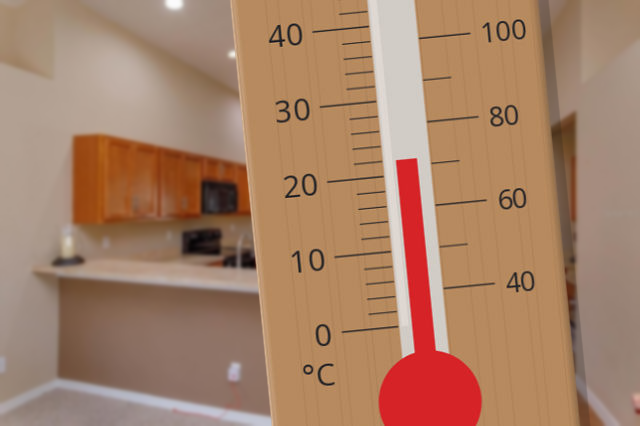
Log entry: 22 °C
